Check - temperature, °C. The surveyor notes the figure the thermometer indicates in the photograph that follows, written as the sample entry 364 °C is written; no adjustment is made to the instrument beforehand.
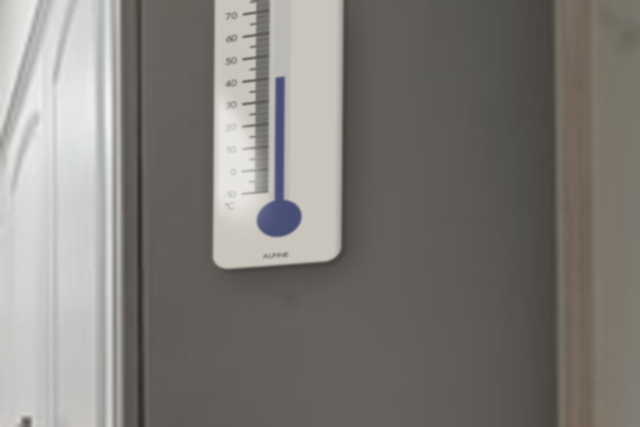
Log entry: 40 °C
